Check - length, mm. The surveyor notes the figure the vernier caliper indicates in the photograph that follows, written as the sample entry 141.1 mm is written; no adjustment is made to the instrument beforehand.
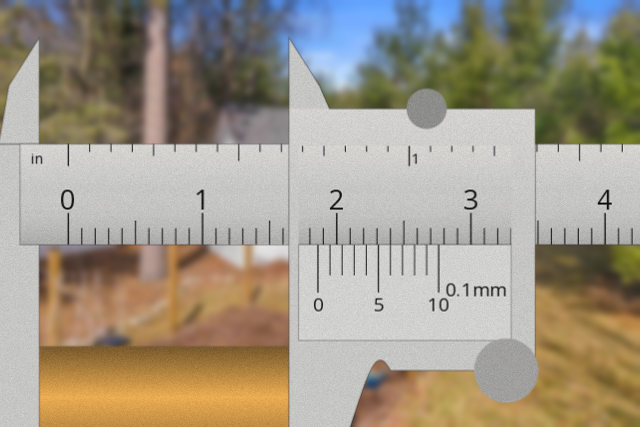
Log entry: 18.6 mm
